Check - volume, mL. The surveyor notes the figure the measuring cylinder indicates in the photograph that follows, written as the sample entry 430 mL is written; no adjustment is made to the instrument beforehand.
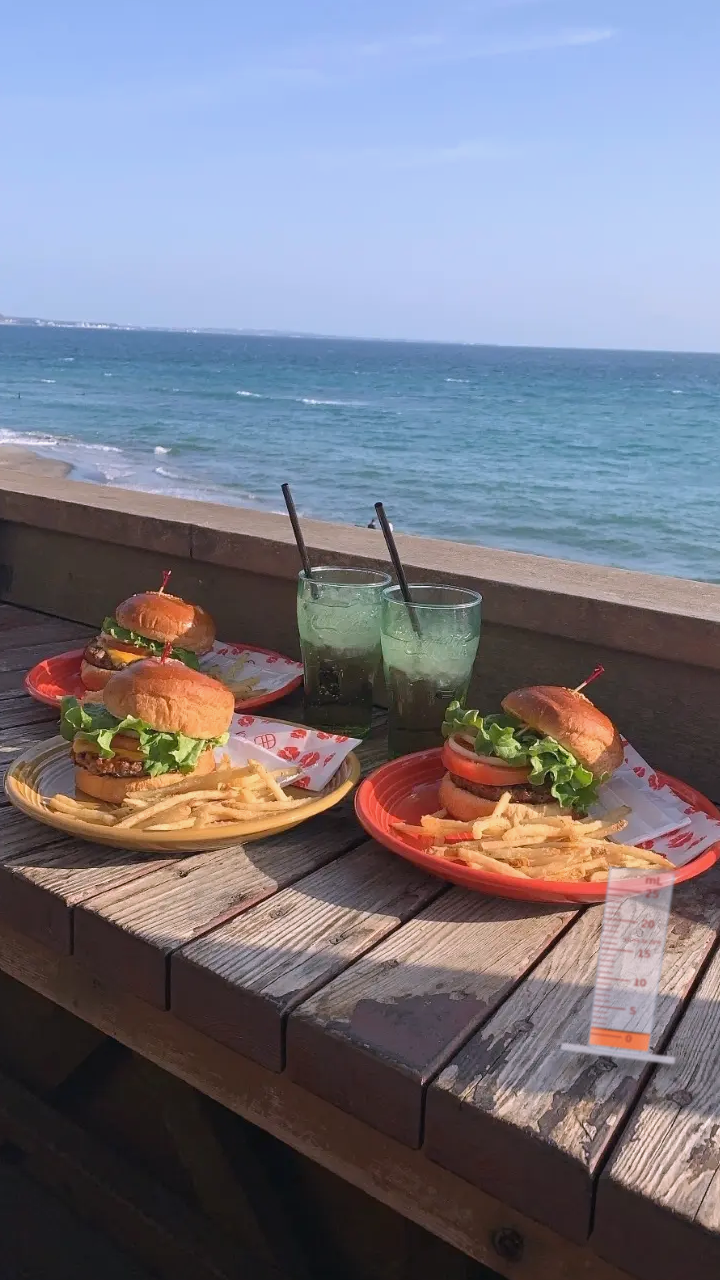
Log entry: 1 mL
